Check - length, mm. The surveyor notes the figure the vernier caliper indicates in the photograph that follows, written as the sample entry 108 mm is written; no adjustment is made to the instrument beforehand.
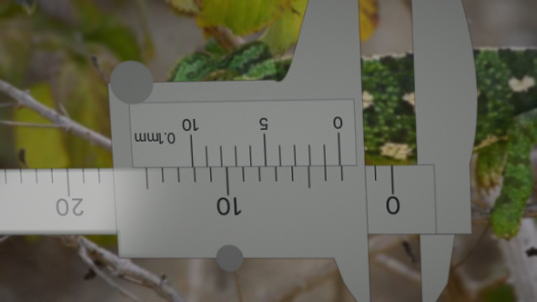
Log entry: 3.1 mm
